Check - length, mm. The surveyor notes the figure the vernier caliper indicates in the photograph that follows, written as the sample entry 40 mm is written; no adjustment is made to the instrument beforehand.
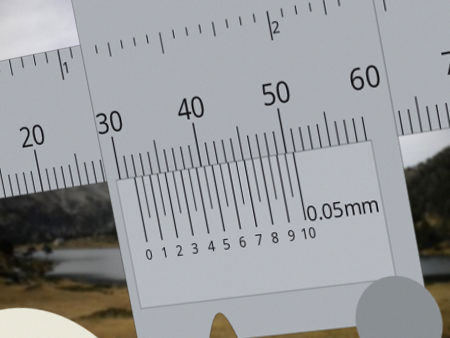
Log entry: 31.8 mm
